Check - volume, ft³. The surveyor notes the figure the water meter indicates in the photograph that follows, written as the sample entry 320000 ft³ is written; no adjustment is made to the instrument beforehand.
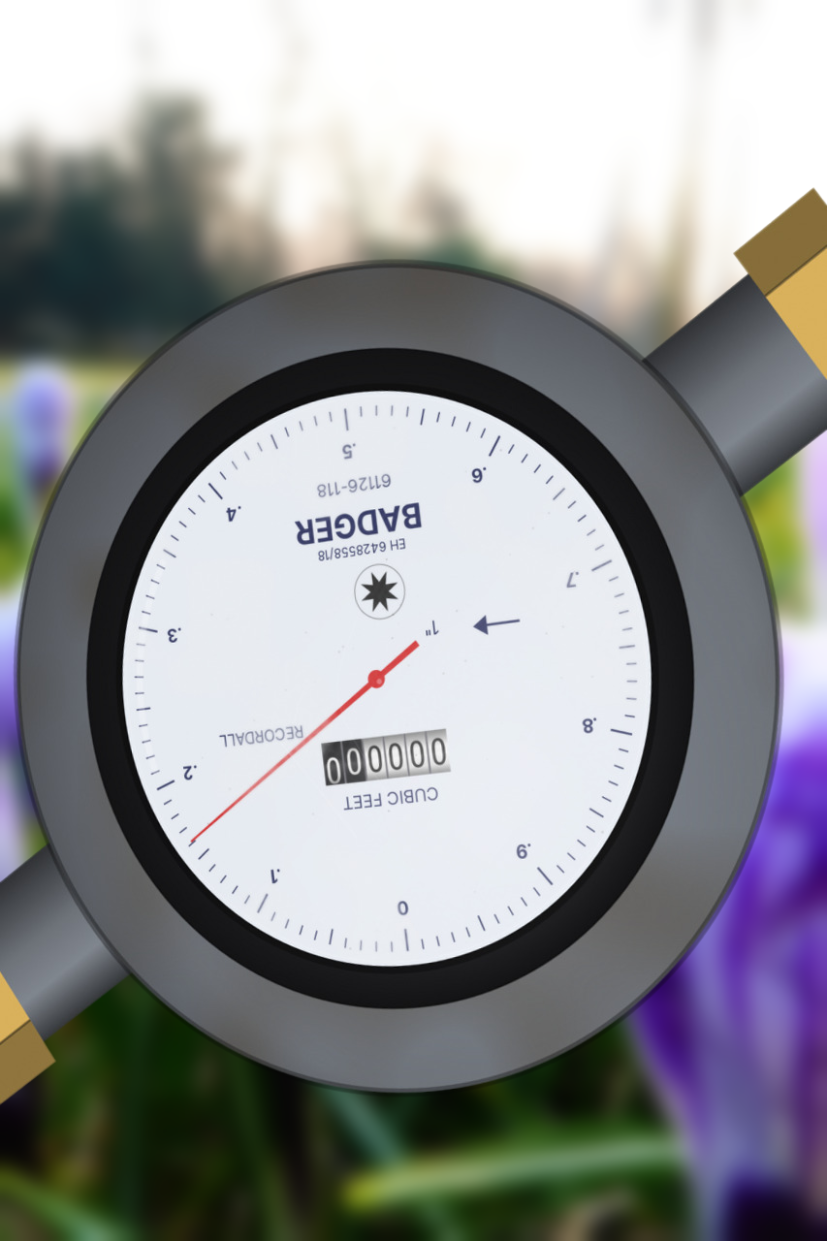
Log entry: 0.16 ft³
